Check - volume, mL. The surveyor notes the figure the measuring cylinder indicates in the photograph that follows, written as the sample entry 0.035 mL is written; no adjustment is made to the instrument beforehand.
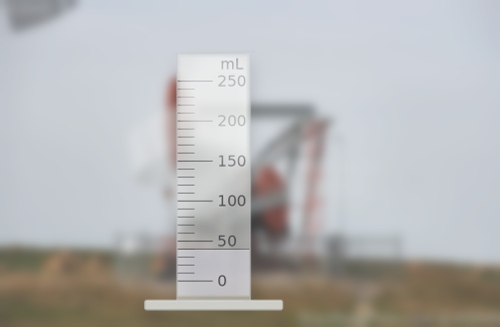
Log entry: 40 mL
